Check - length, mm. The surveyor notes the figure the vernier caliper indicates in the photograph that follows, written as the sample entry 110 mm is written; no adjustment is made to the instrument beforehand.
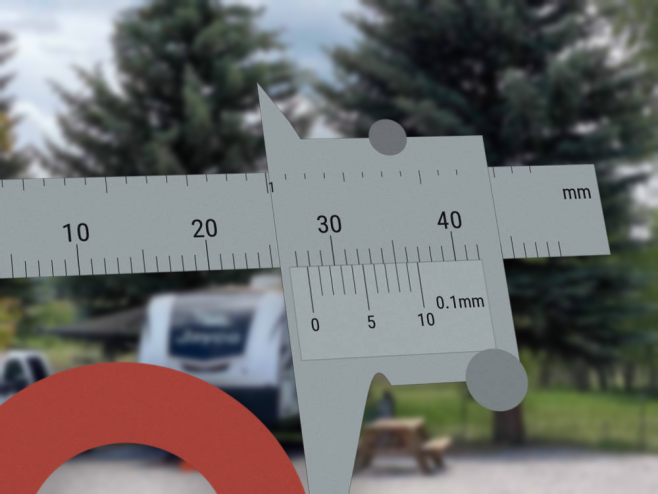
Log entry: 27.8 mm
